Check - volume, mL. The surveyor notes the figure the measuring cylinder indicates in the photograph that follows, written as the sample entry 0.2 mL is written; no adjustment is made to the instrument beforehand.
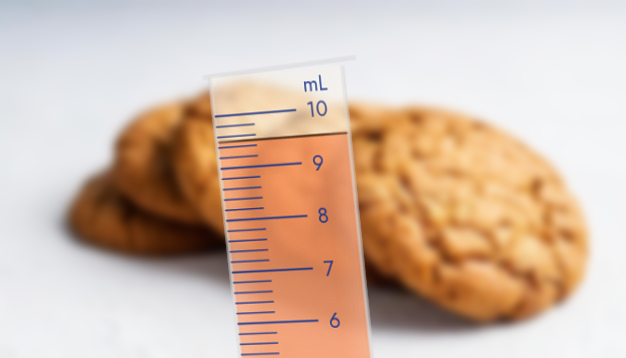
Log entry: 9.5 mL
